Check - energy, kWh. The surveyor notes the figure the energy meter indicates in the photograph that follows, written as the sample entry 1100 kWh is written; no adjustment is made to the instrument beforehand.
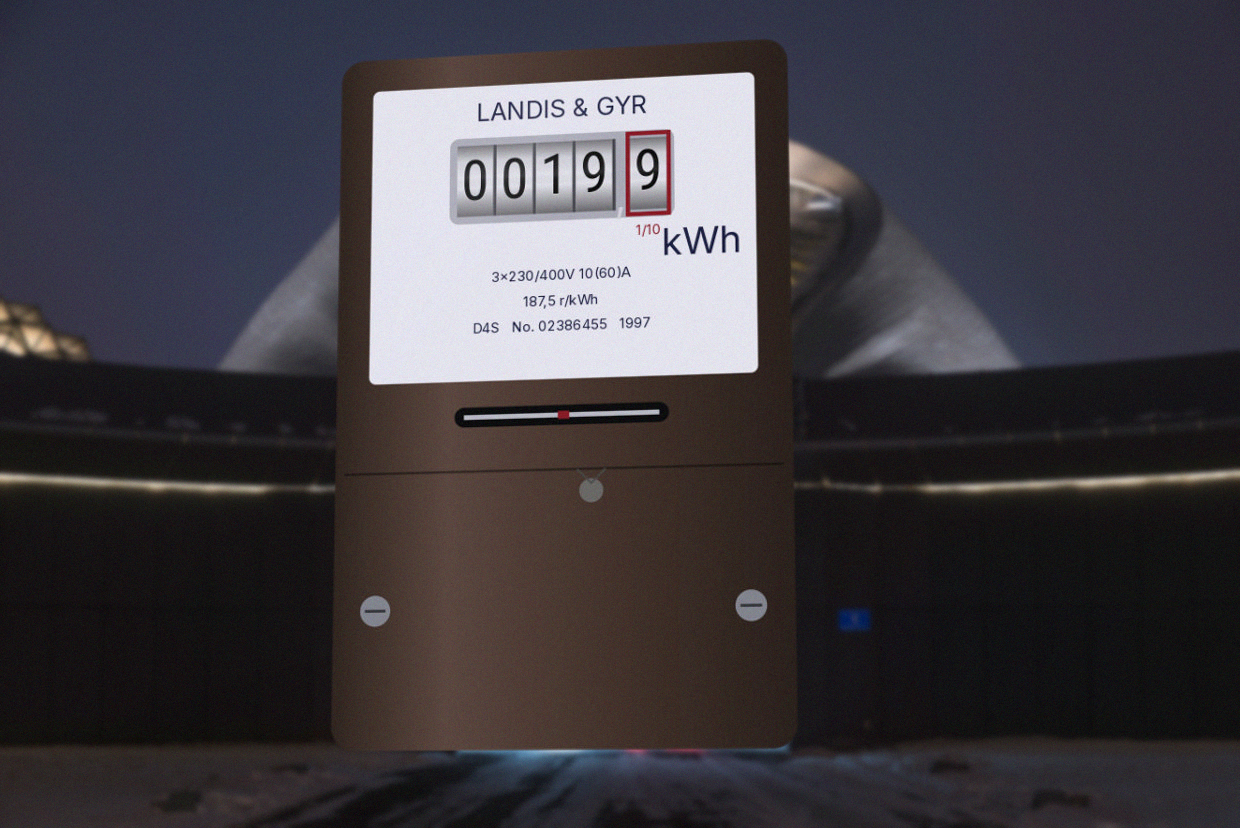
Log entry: 19.9 kWh
